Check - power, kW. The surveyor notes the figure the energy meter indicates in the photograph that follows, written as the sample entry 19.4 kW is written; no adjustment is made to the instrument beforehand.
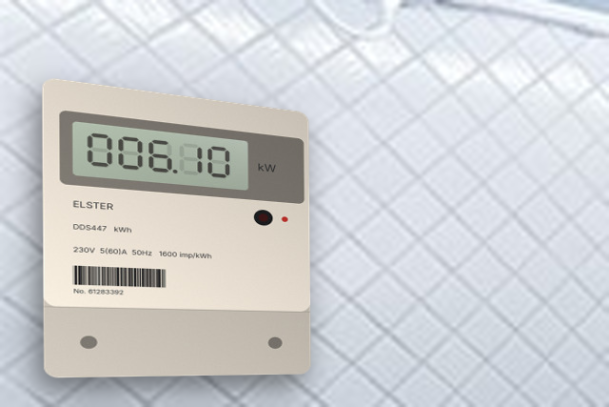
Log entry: 6.10 kW
